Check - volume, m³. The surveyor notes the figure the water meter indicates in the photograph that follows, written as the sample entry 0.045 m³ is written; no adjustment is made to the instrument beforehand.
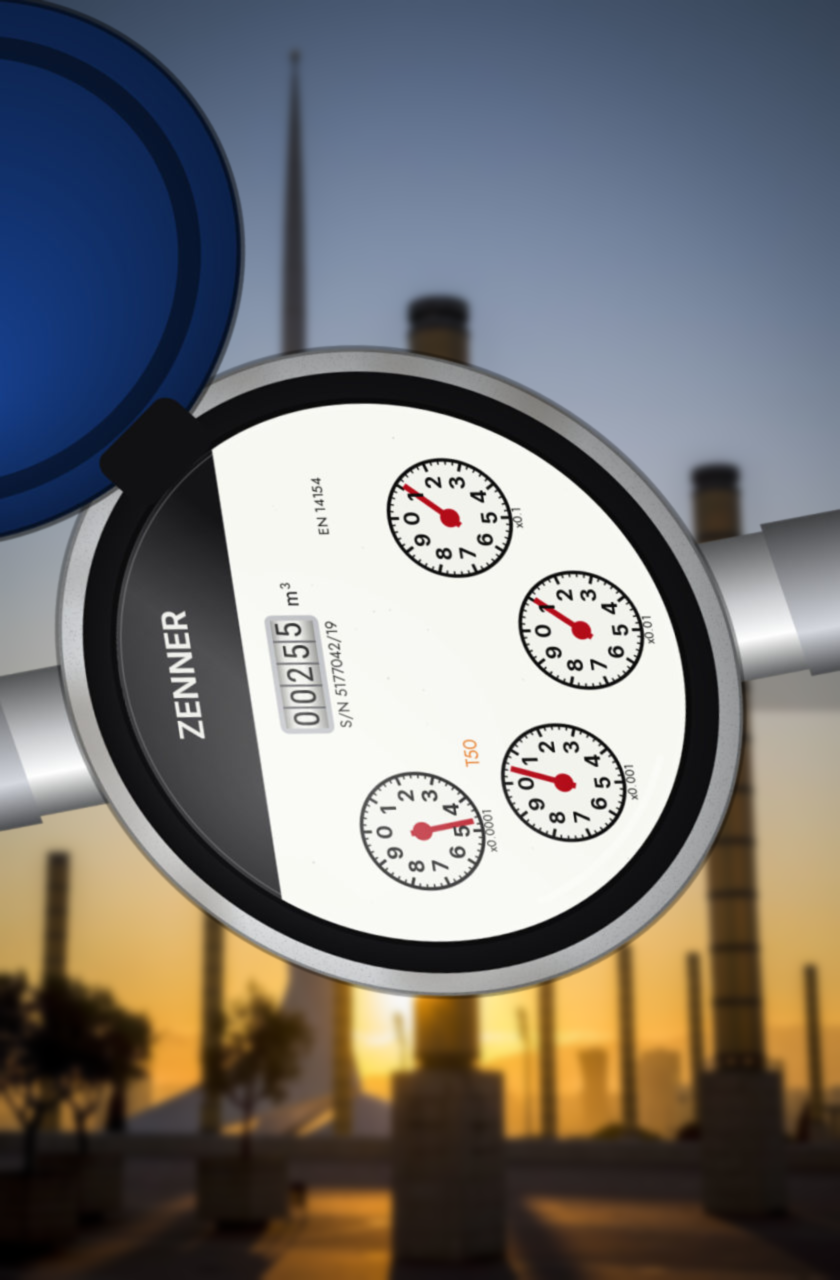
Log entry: 255.1104 m³
